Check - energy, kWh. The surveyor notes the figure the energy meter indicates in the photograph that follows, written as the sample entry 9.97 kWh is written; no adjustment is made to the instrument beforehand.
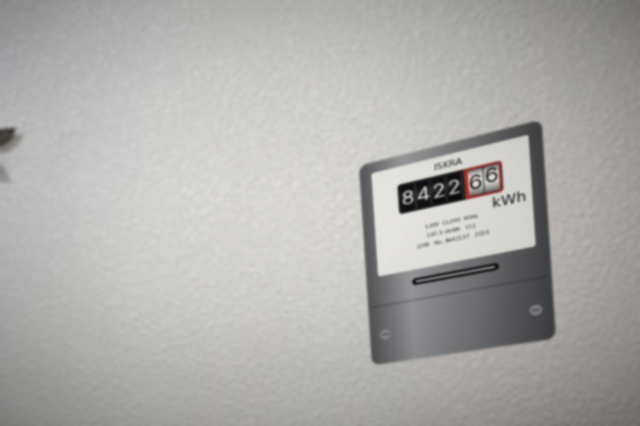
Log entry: 8422.66 kWh
